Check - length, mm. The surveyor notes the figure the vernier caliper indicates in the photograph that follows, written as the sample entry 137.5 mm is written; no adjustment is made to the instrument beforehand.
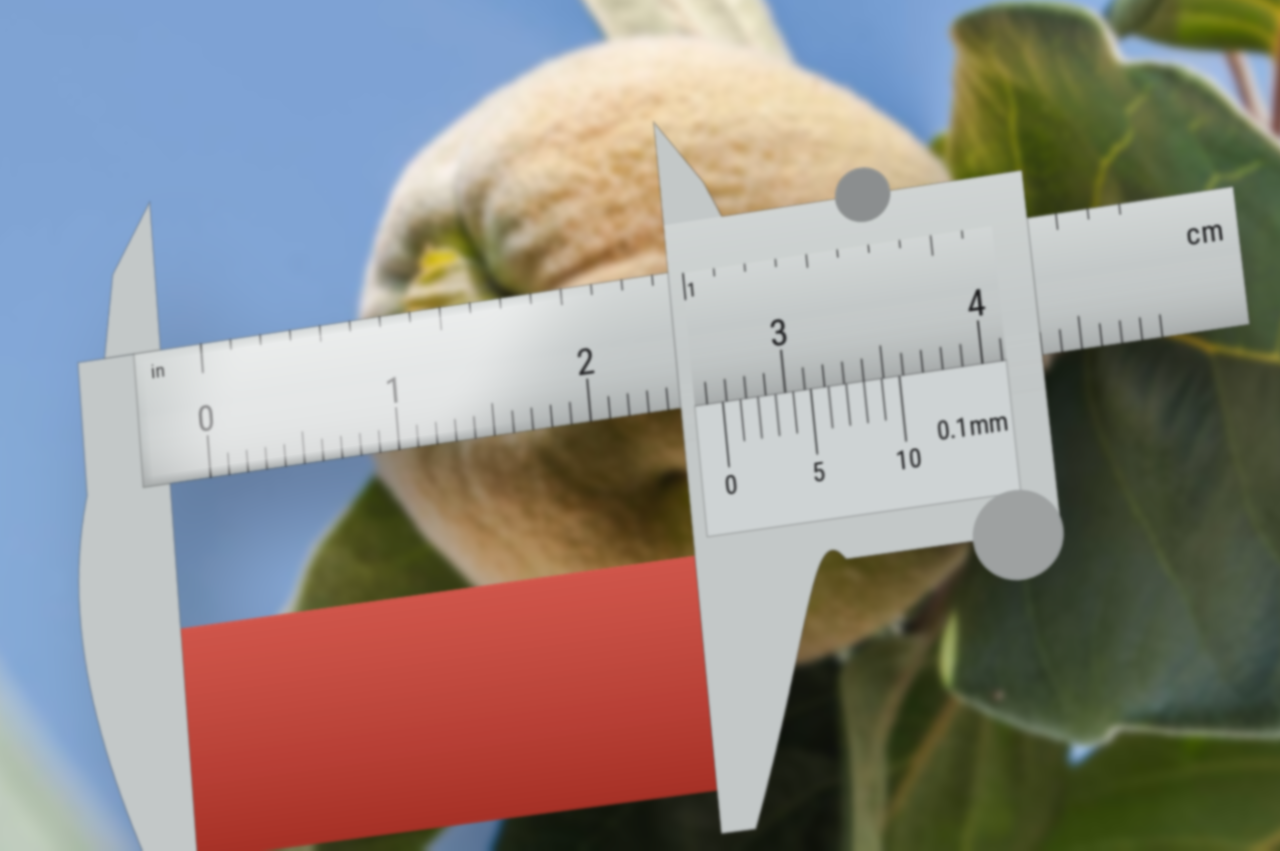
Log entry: 26.8 mm
